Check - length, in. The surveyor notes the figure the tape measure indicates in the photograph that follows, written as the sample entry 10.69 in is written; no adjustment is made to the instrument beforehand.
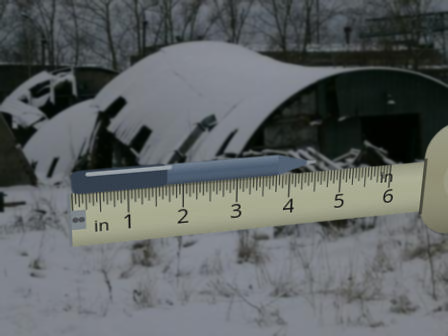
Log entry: 4.5 in
